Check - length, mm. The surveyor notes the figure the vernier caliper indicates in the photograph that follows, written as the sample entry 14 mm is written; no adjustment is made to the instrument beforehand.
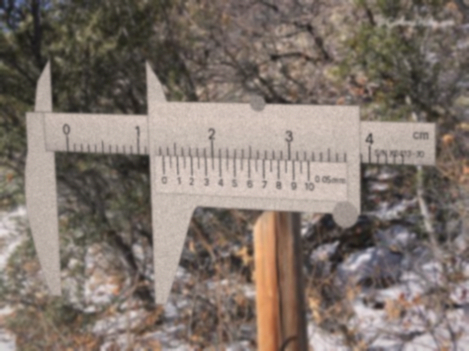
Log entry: 13.4 mm
